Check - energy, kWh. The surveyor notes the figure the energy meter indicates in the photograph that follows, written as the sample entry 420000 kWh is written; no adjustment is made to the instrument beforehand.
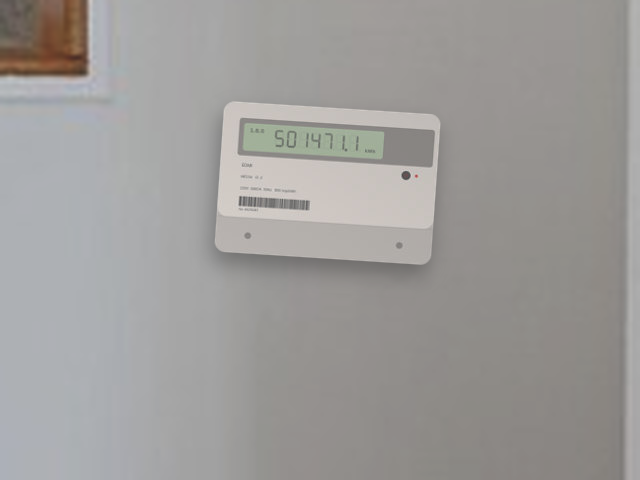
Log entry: 501471.1 kWh
